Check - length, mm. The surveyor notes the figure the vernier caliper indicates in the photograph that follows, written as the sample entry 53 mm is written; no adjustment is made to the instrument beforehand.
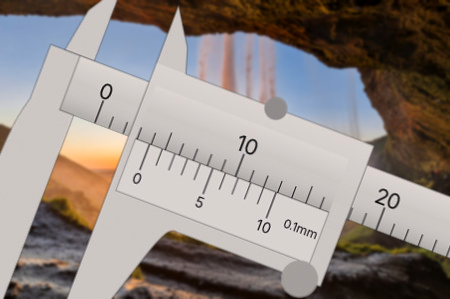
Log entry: 3.9 mm
